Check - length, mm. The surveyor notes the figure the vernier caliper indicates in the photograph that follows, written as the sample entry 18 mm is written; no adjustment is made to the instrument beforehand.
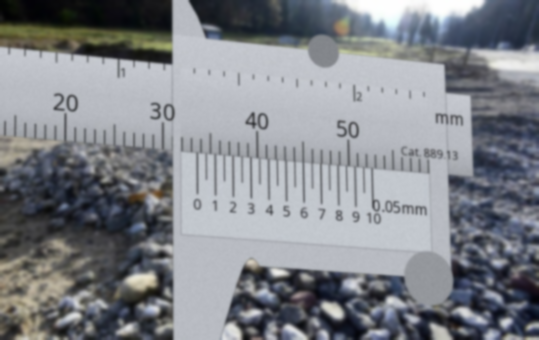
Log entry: 33.6 mm
